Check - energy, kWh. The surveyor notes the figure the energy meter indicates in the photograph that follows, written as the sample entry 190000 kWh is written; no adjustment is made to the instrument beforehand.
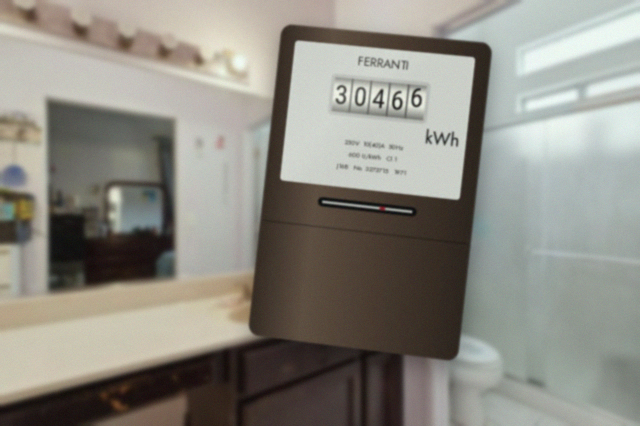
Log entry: 30466 kWh
